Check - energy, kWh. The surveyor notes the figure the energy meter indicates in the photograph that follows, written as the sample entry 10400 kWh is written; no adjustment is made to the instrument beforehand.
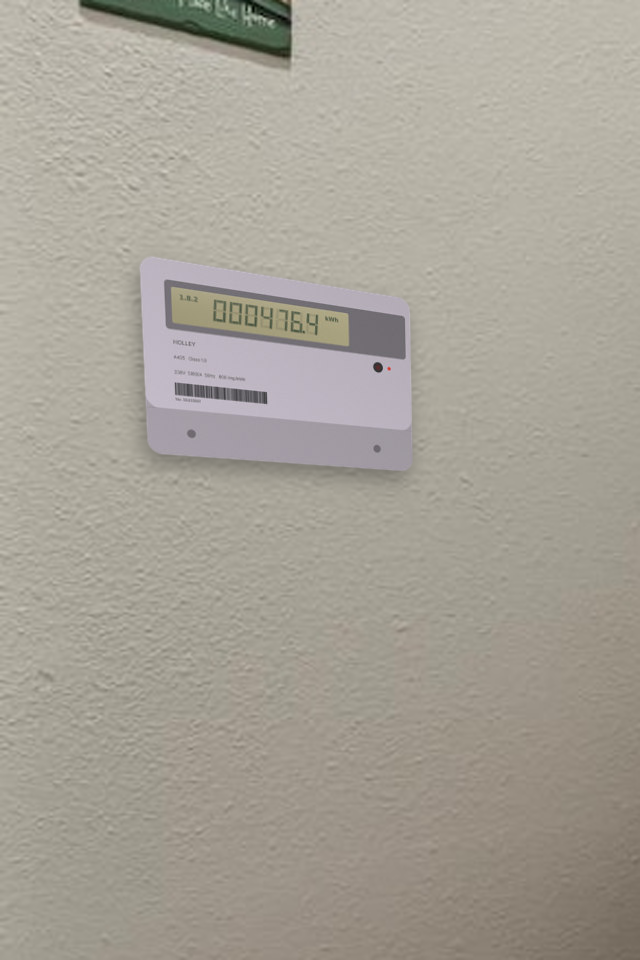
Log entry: 476.4 kWh
